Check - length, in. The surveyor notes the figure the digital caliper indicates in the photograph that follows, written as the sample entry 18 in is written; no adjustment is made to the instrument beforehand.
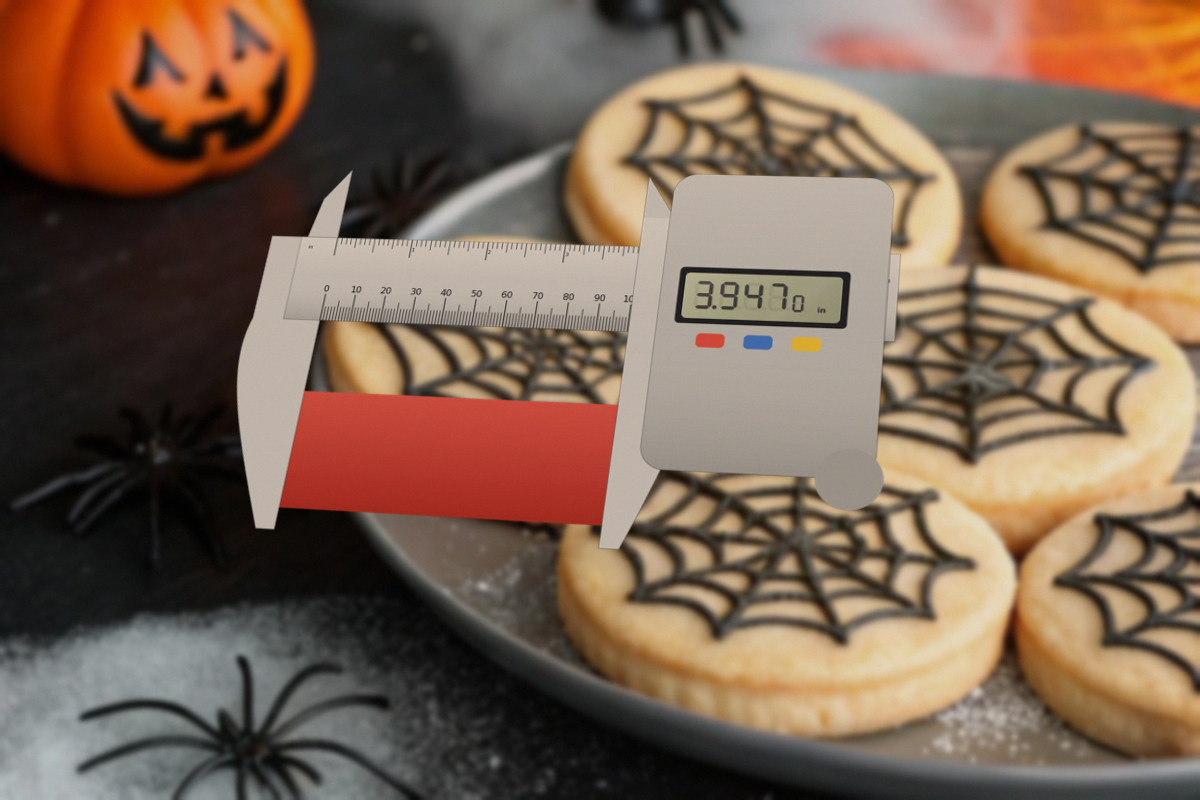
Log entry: 3.9470 in
